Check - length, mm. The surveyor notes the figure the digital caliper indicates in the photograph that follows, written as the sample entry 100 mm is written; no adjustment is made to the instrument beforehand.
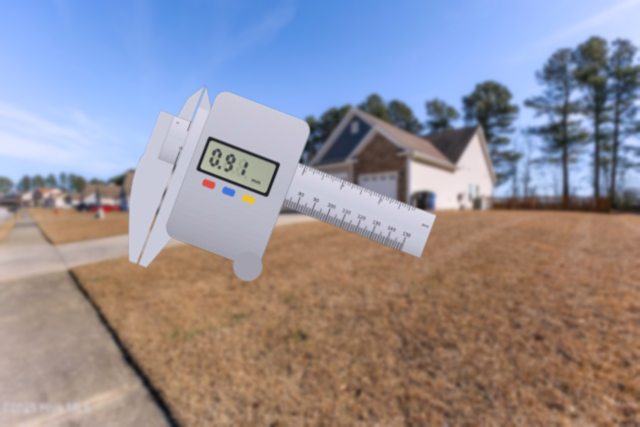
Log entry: 0.91 mm
